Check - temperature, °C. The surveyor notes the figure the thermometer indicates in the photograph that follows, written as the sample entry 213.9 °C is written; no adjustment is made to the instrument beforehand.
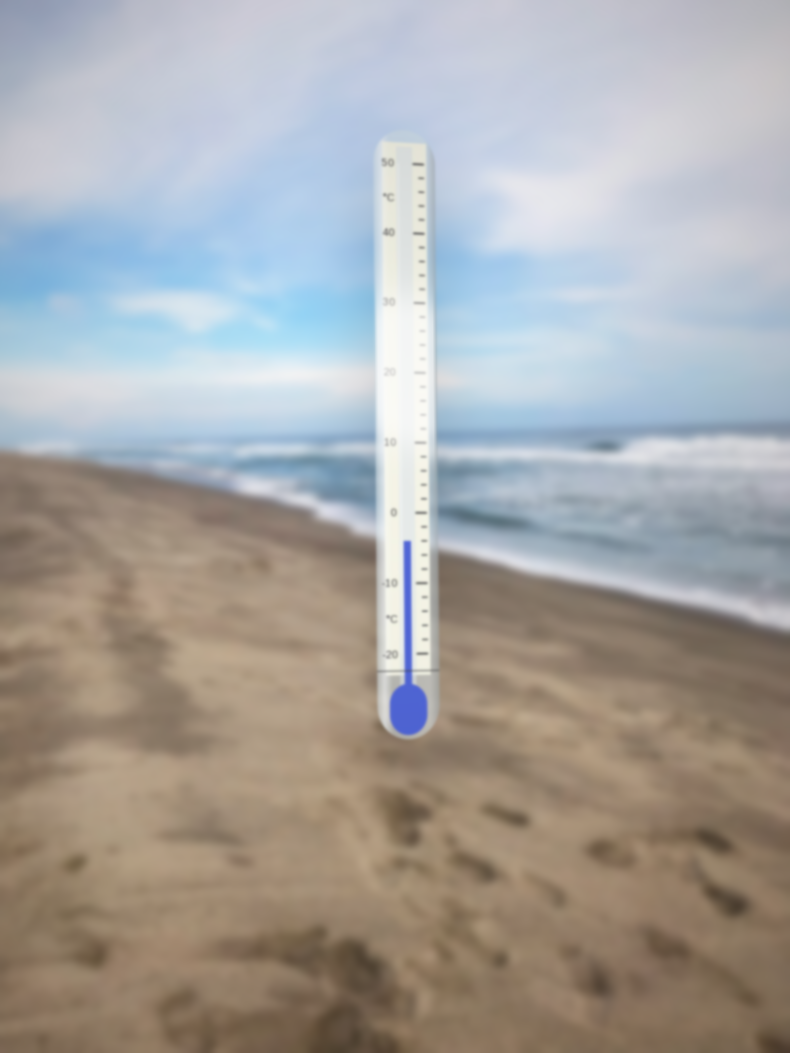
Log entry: -4 °C
